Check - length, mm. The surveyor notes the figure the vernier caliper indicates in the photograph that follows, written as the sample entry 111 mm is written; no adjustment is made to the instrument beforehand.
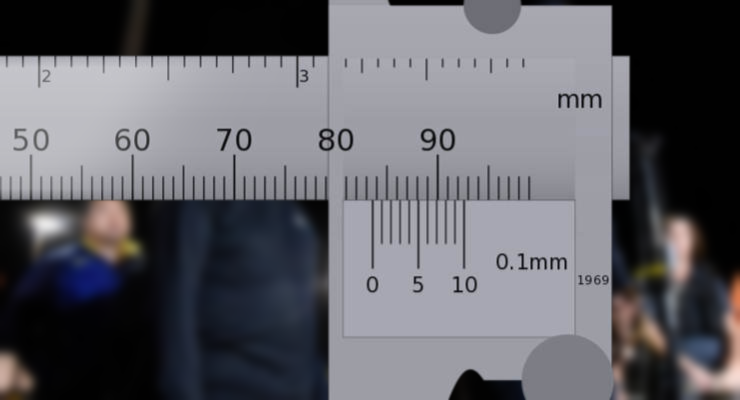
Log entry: 83.6 mm
